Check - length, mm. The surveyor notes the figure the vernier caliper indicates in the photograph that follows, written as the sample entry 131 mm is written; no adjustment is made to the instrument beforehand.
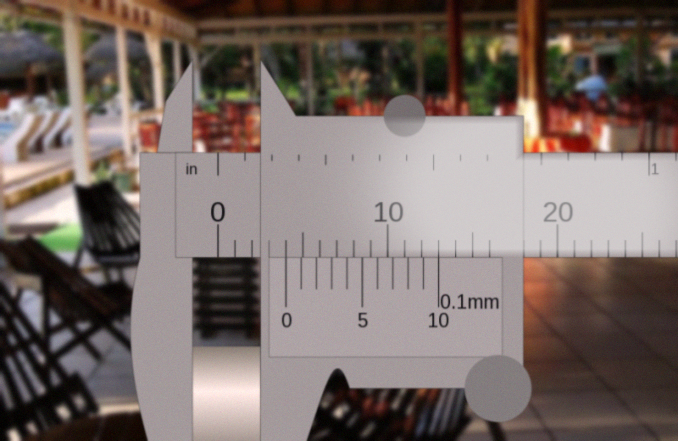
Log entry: 4.0 mm
